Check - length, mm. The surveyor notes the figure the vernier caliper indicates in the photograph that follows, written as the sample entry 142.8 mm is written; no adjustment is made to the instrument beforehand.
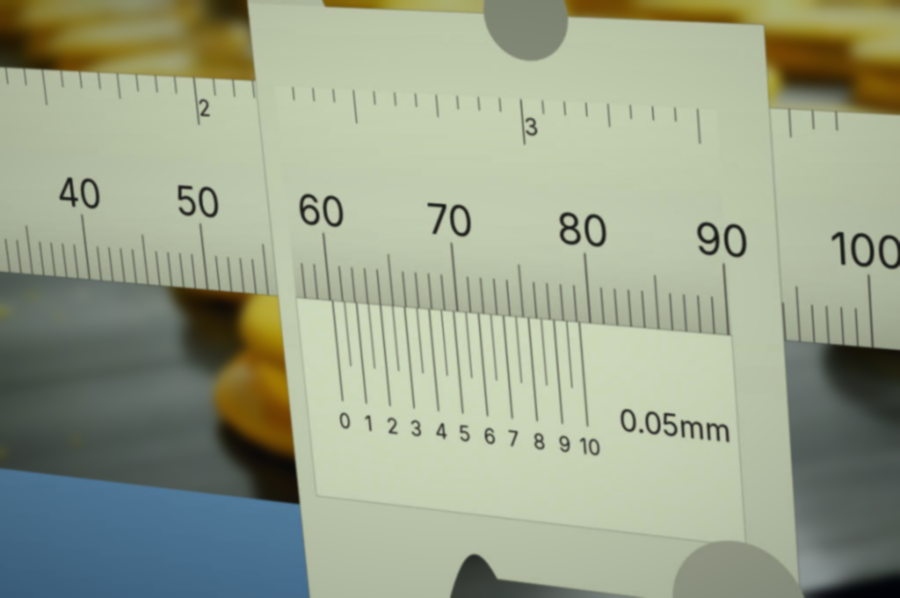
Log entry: 60.2 mm
